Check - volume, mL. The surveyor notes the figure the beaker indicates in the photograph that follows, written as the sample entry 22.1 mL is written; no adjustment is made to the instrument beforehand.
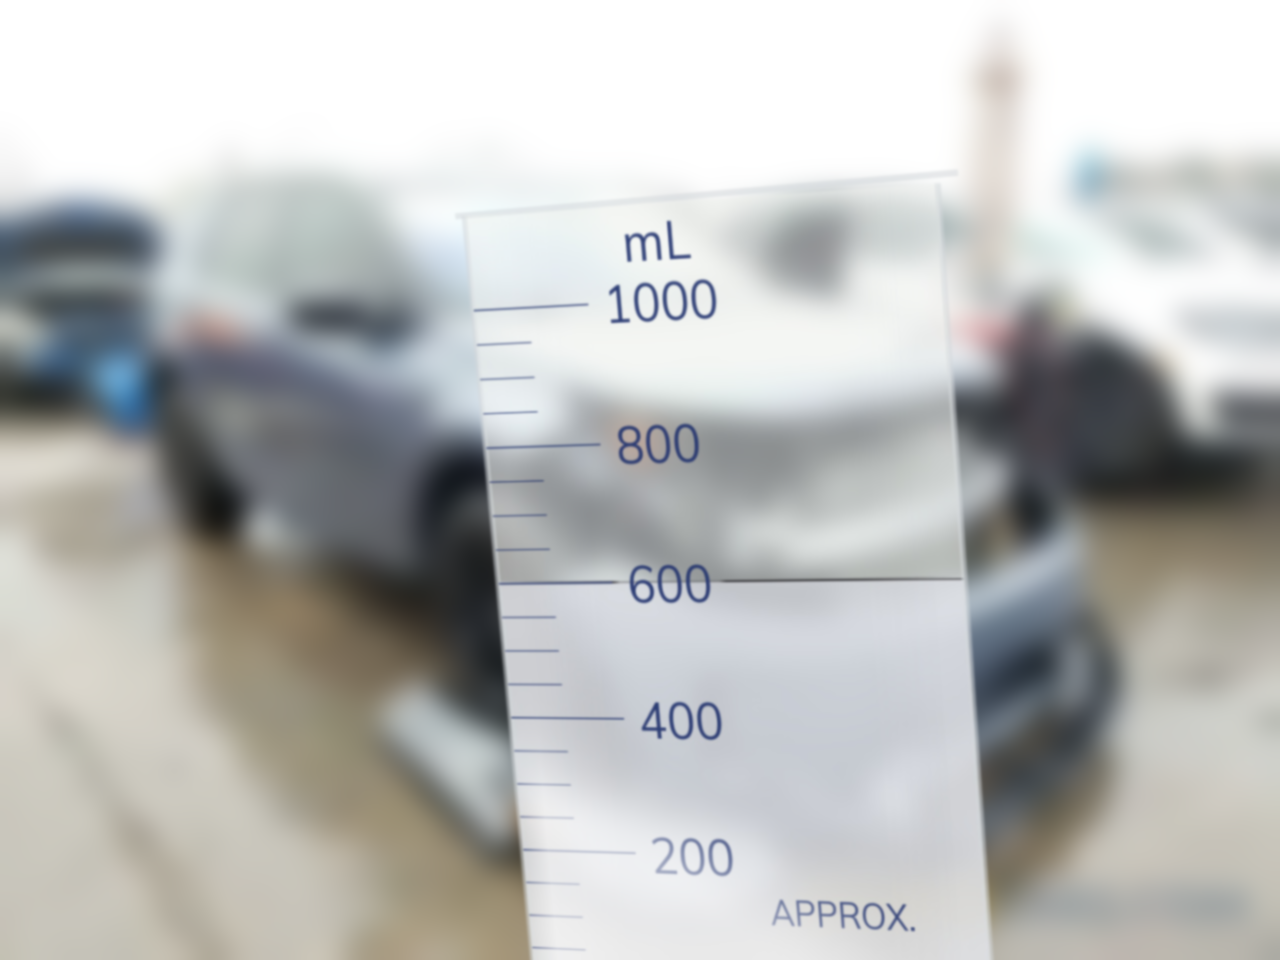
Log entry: 600 mL
